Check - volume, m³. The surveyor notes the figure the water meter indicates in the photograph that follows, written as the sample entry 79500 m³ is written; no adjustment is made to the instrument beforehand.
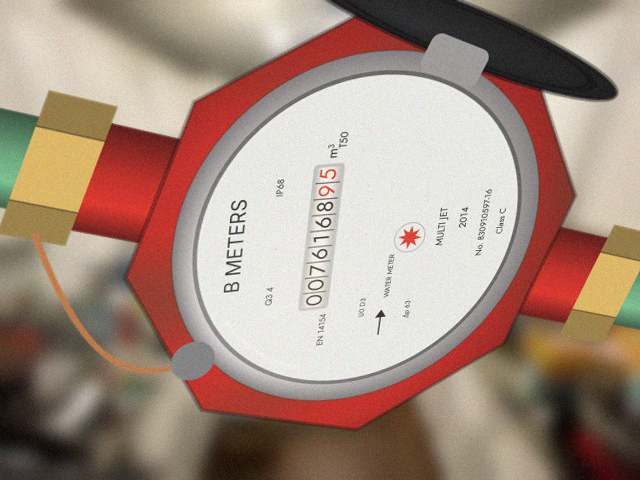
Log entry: 76168.95 m³
